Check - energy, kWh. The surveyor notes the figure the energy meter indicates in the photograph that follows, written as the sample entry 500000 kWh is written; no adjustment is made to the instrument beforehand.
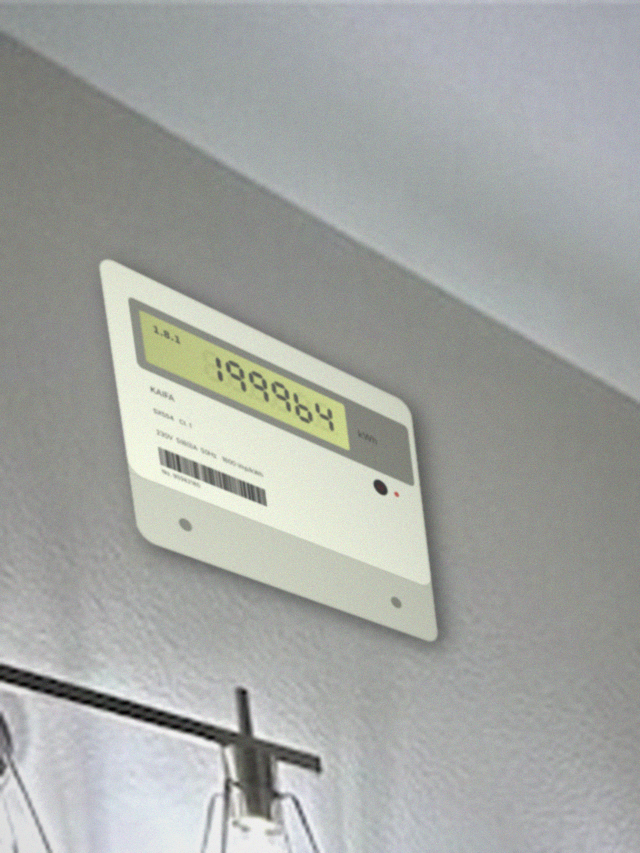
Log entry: 199964 kWh
